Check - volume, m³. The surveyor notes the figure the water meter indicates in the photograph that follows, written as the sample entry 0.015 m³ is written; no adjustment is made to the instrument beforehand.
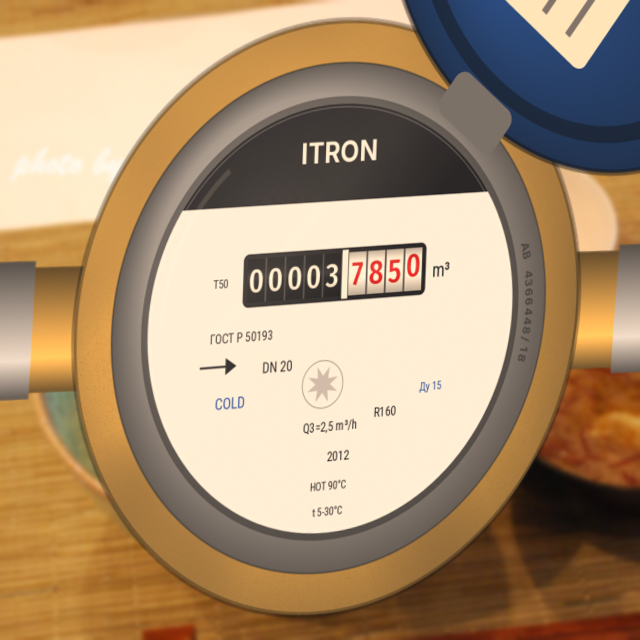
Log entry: 3.7850 m³
